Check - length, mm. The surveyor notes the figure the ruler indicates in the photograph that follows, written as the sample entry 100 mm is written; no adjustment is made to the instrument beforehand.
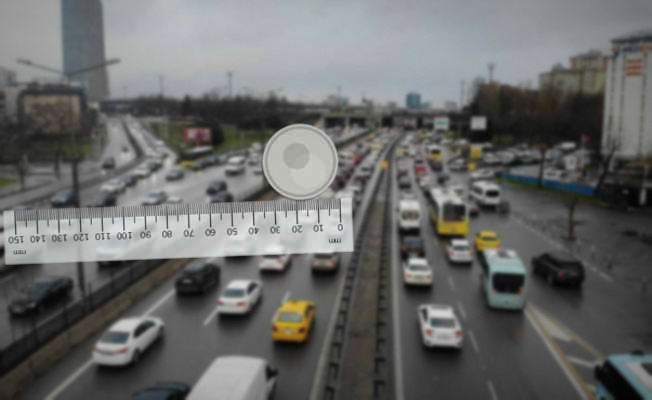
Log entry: 35 mm
